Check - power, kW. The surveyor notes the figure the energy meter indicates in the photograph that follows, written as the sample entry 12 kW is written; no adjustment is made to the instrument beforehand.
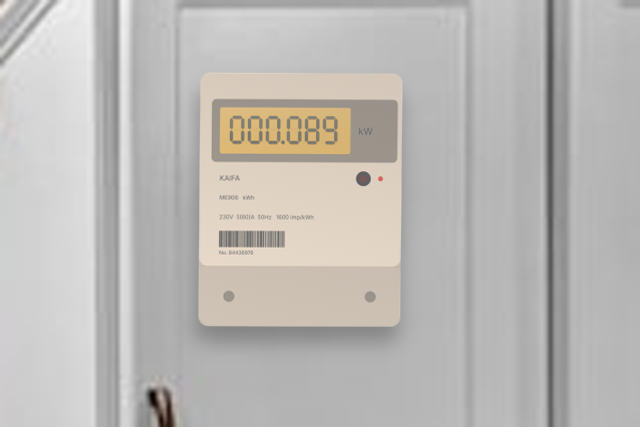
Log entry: 0.089 kW
